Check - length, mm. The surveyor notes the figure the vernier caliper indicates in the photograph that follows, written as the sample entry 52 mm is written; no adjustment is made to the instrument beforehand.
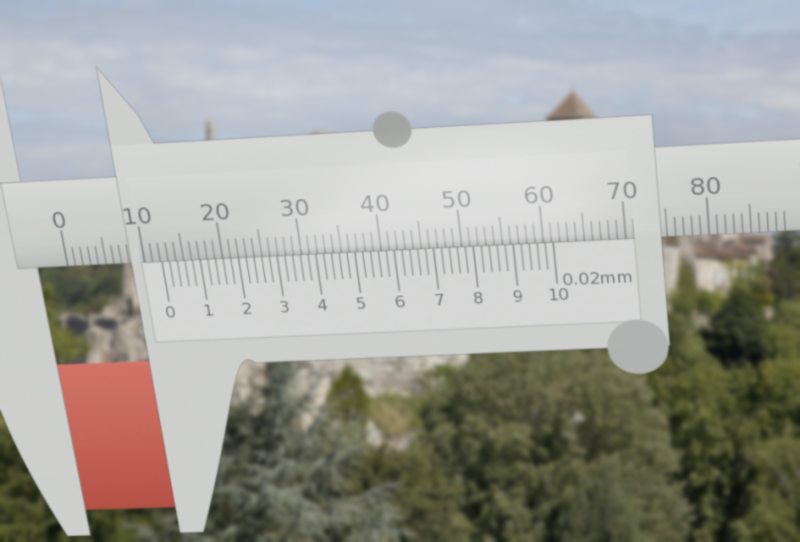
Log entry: 12.2 mm
